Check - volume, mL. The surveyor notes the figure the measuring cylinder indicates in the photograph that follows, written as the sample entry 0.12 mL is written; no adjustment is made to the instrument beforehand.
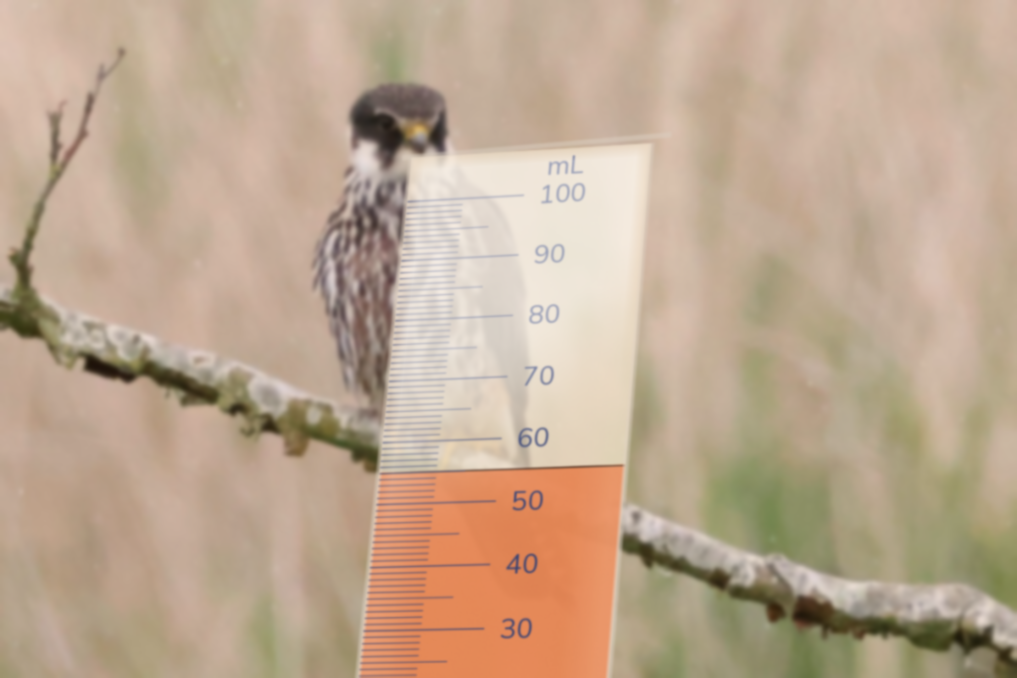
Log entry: 55 mL
